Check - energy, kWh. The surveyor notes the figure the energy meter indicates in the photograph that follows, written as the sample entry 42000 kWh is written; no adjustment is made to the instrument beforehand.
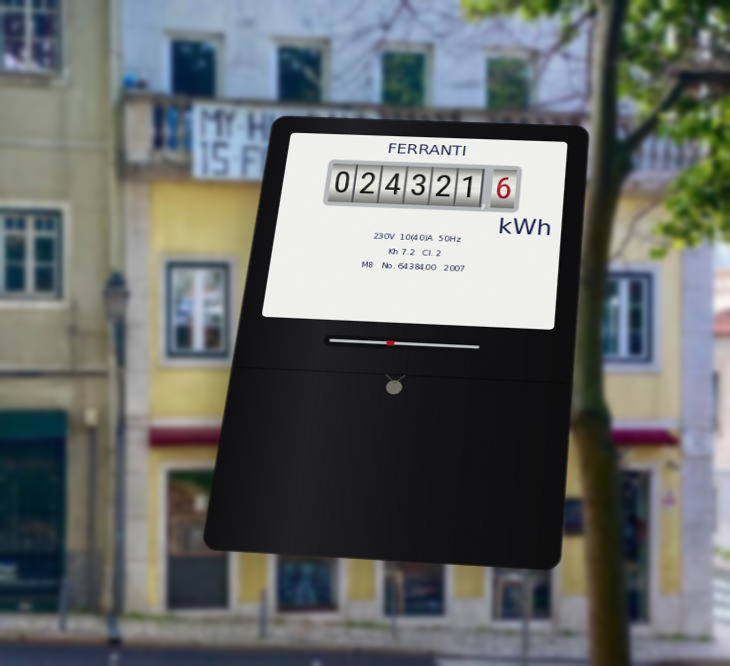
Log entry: 24321.6 kWh
